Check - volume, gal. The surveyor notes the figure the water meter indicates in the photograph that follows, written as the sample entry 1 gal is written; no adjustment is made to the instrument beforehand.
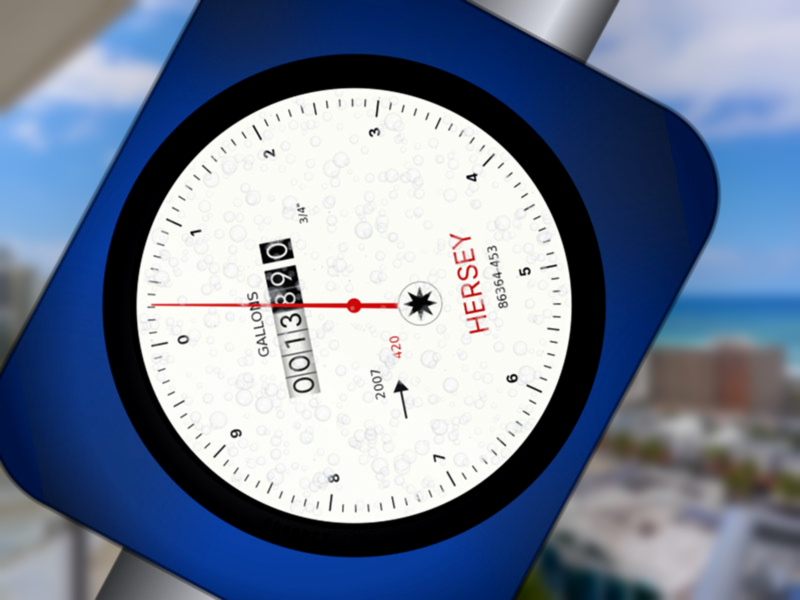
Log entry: 13890.3 gal
